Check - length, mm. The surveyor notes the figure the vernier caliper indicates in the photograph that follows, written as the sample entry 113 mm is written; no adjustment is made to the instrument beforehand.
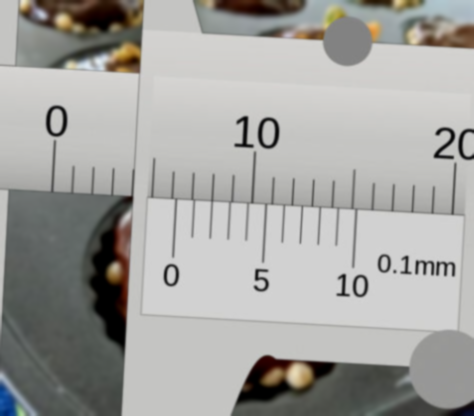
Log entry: 6.2 mm
